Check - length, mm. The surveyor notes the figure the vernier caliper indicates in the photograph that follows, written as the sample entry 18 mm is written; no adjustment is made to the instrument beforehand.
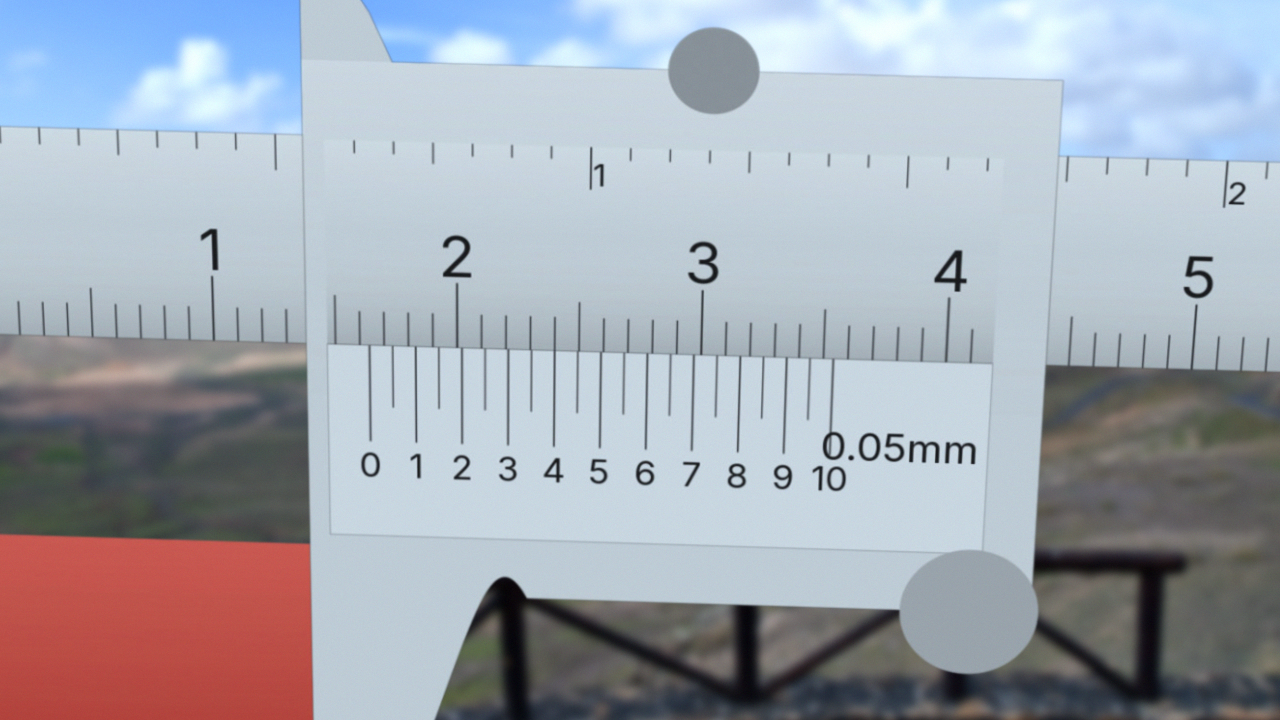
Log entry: 16.4 mm
